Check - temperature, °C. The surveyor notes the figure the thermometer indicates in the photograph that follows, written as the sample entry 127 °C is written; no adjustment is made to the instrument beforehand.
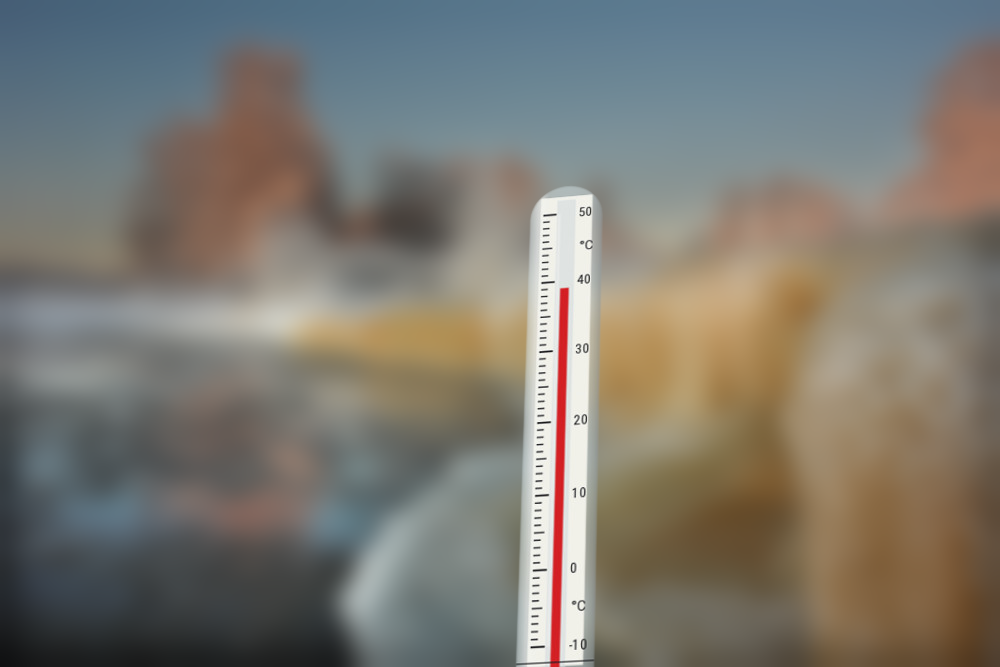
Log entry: 39 °C
